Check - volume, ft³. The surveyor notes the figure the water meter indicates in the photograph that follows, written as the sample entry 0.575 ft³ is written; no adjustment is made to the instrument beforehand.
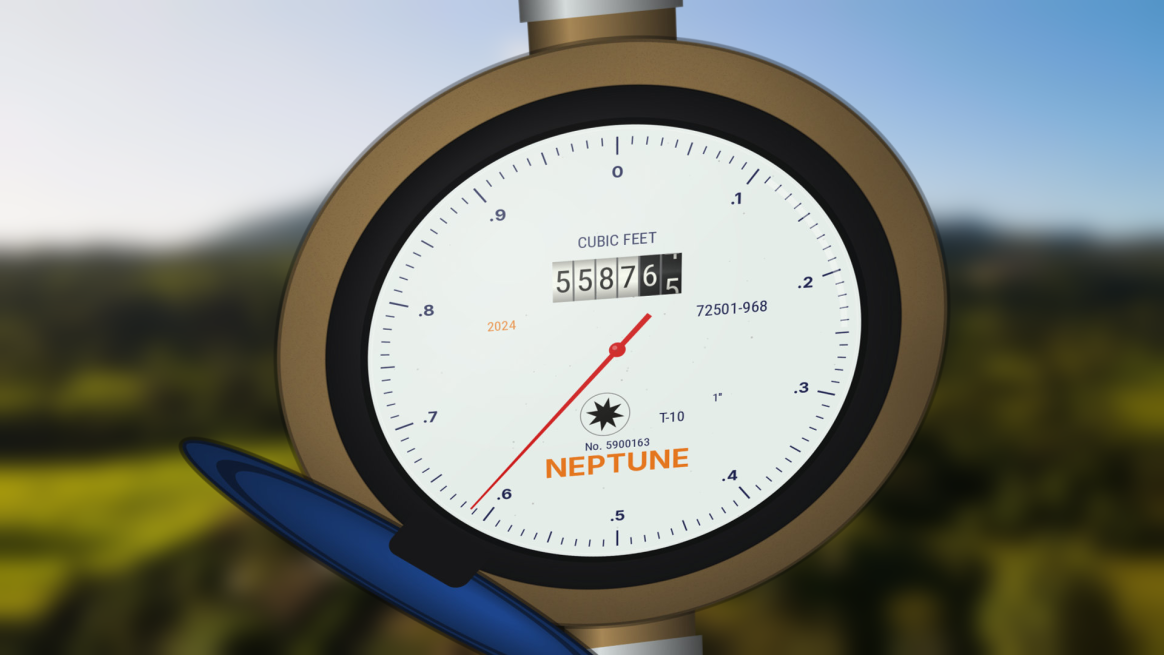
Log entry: 558764.61 ft³
